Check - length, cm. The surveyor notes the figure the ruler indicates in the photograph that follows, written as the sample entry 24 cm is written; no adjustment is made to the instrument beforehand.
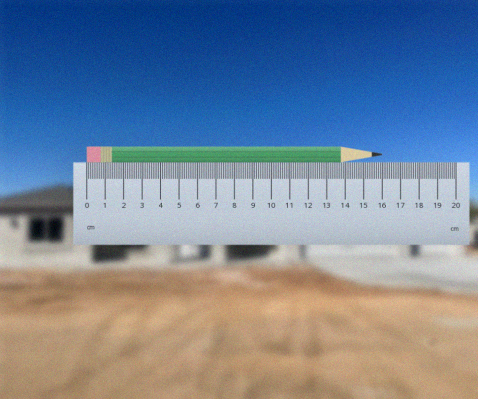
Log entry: 16 cm
